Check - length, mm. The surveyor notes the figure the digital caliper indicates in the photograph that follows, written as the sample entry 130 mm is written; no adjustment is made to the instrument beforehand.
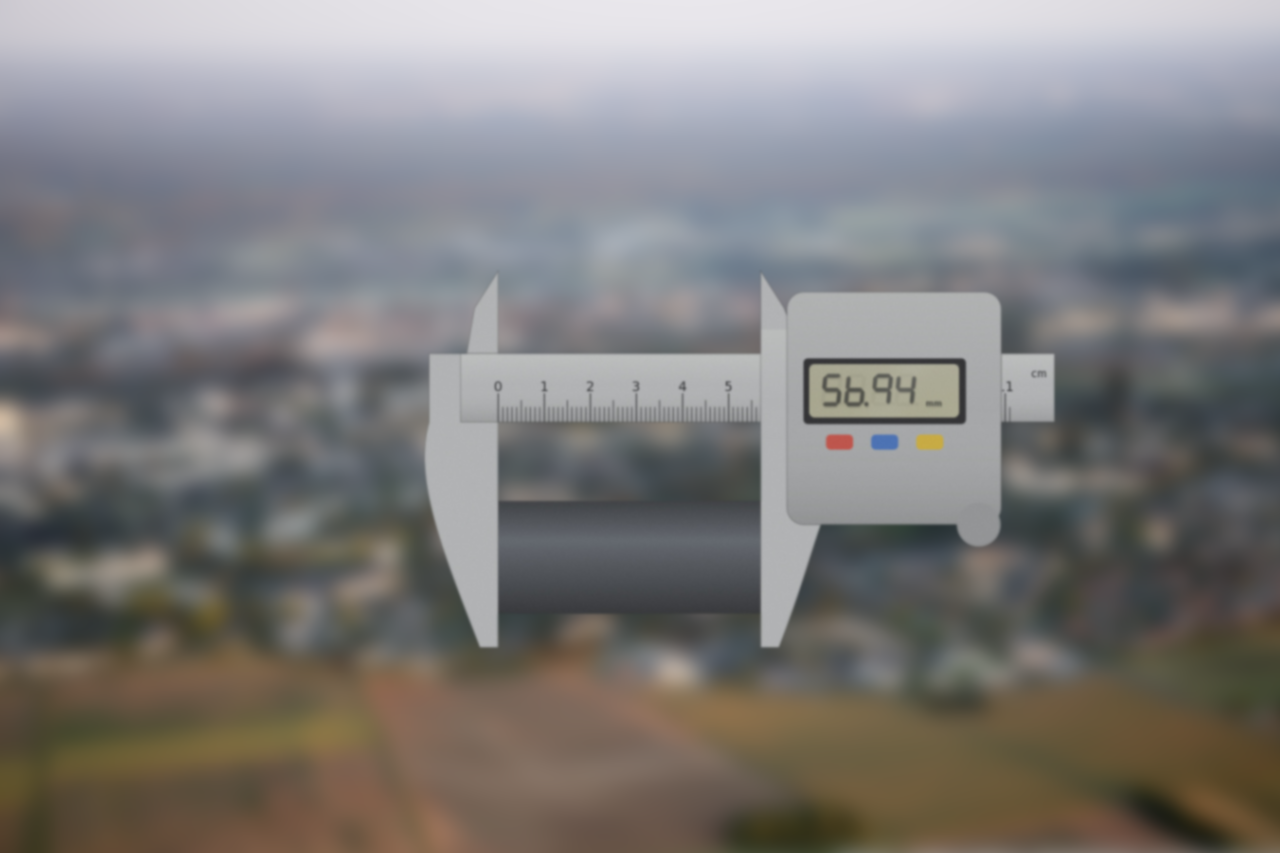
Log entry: 56.94 mm
